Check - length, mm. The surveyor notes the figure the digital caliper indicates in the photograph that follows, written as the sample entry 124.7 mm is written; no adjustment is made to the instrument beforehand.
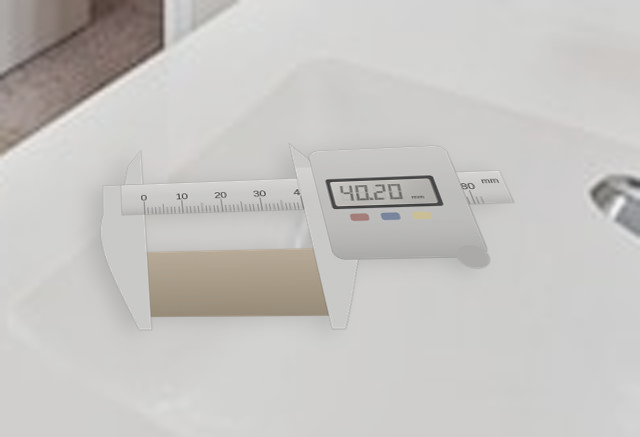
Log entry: 40.20 mm
